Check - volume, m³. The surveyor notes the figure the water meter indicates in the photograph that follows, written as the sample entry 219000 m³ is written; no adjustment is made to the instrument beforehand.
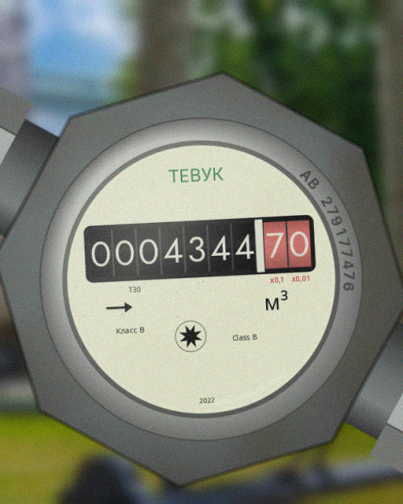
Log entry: 4344.70 m³
